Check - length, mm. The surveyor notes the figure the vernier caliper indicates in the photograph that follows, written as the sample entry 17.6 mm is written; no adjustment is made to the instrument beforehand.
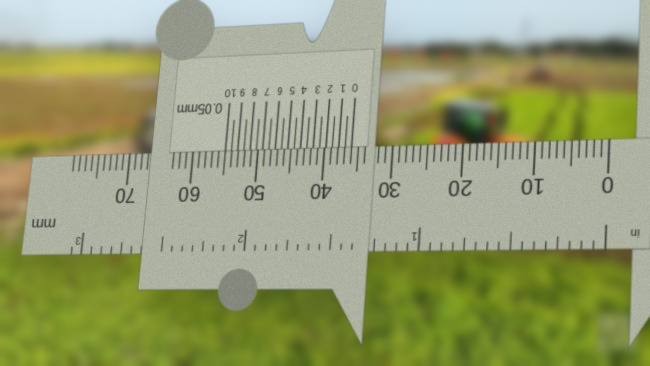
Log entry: 36.0 mm
